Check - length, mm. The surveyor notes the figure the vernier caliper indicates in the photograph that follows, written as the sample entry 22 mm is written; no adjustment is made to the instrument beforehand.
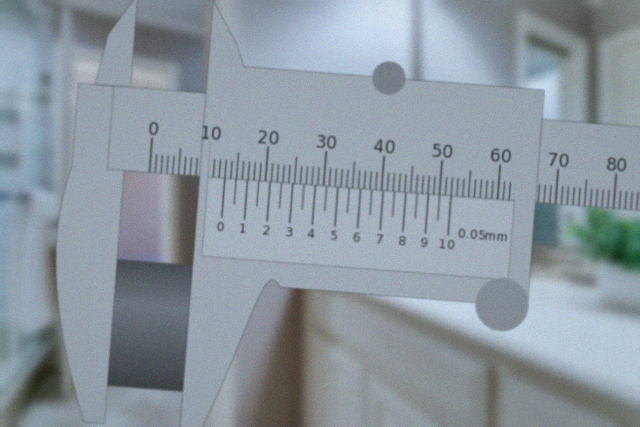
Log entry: 13.0 mm
